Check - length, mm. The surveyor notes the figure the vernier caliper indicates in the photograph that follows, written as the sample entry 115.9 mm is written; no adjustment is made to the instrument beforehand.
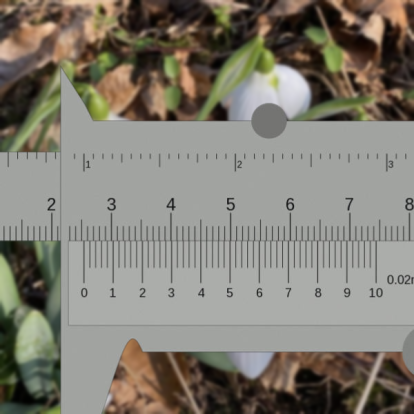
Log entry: 25.4 mm
